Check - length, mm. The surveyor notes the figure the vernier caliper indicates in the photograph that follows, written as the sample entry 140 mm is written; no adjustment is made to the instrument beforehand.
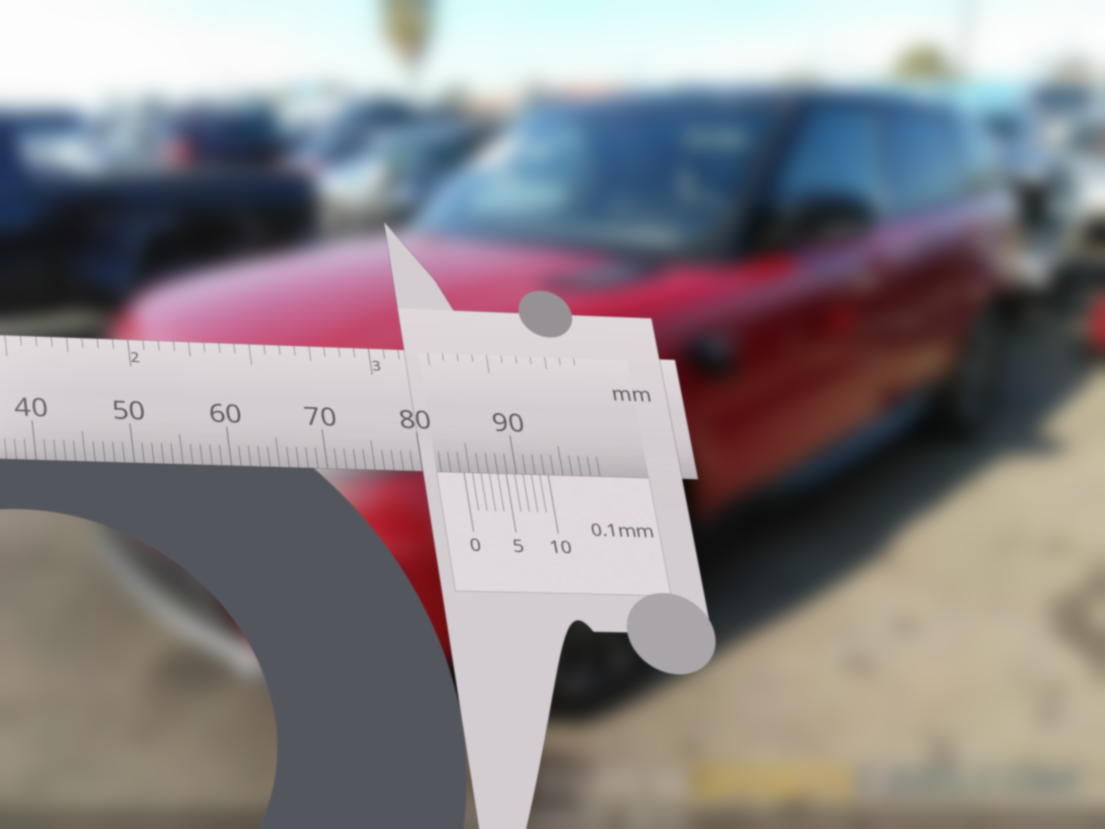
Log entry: 84.4 mm
